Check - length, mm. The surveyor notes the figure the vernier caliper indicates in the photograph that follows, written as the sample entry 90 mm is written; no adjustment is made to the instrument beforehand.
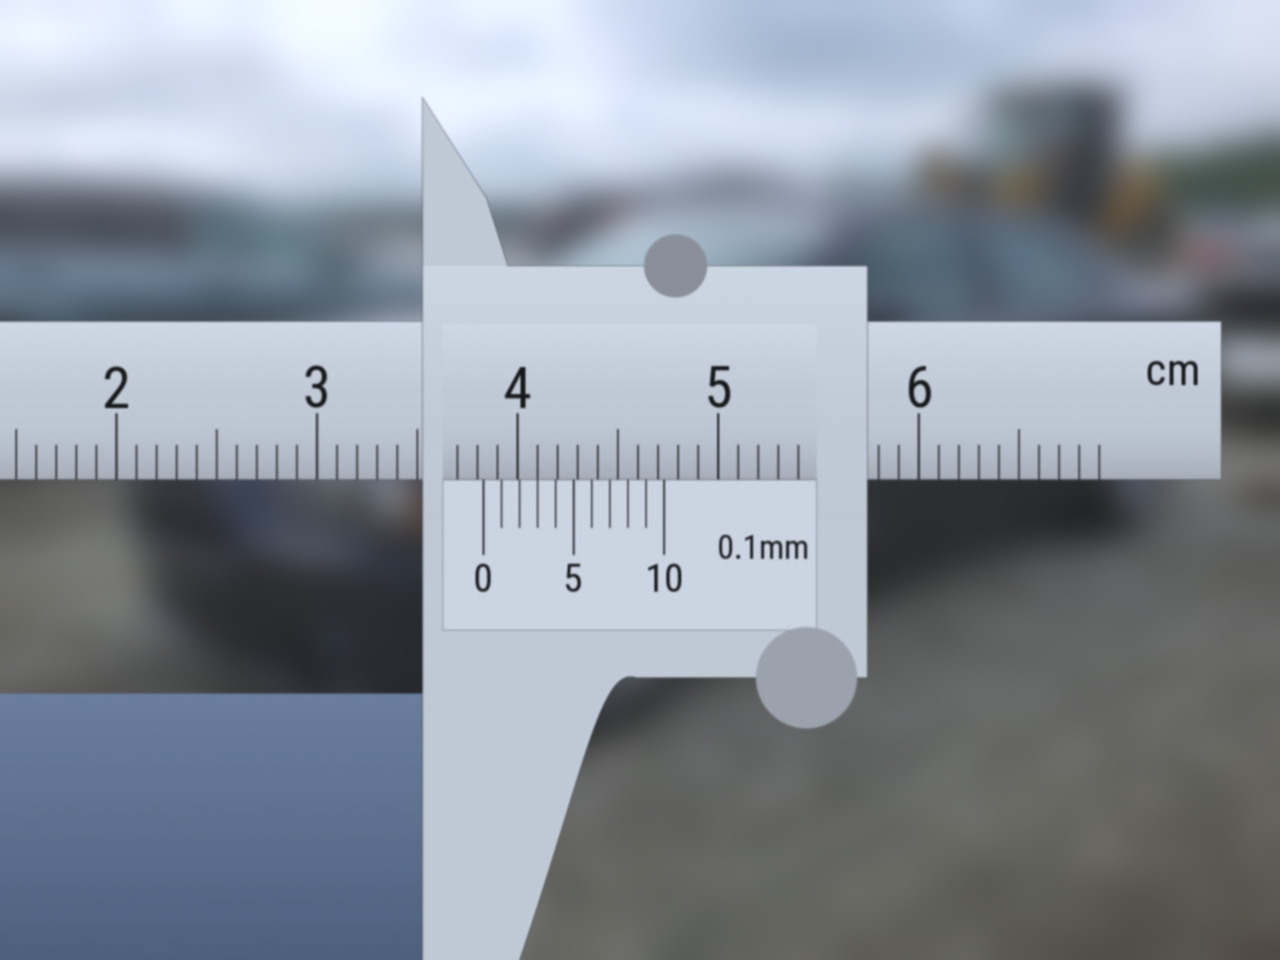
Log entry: 38.3 mm
